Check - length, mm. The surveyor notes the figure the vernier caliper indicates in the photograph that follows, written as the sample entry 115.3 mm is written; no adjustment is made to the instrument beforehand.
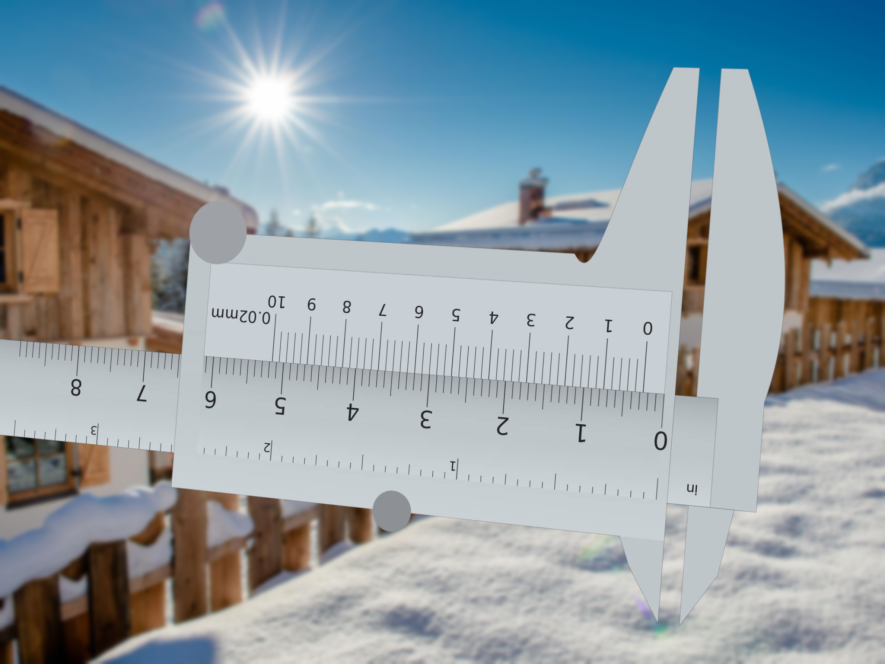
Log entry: 2.6 mm
